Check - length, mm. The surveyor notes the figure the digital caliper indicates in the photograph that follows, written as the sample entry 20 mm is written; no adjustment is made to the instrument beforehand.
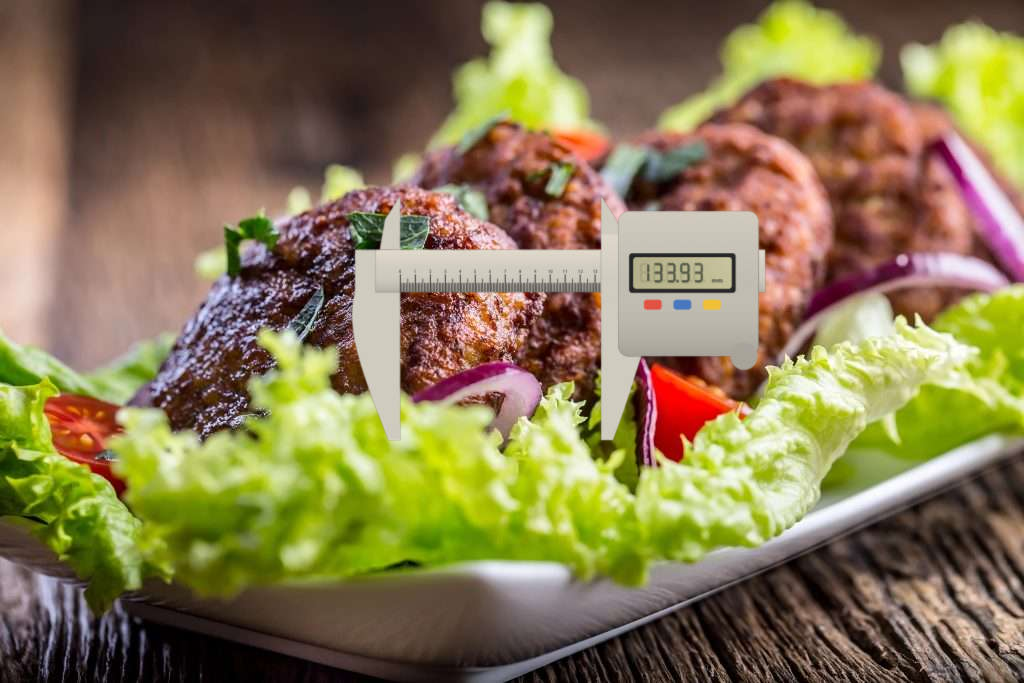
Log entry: 133.93 mm
